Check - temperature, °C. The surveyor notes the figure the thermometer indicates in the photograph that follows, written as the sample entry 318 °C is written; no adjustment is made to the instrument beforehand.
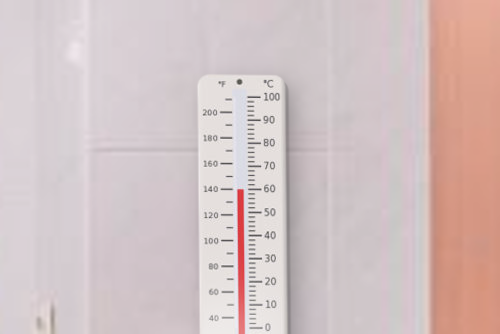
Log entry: 60 °C
